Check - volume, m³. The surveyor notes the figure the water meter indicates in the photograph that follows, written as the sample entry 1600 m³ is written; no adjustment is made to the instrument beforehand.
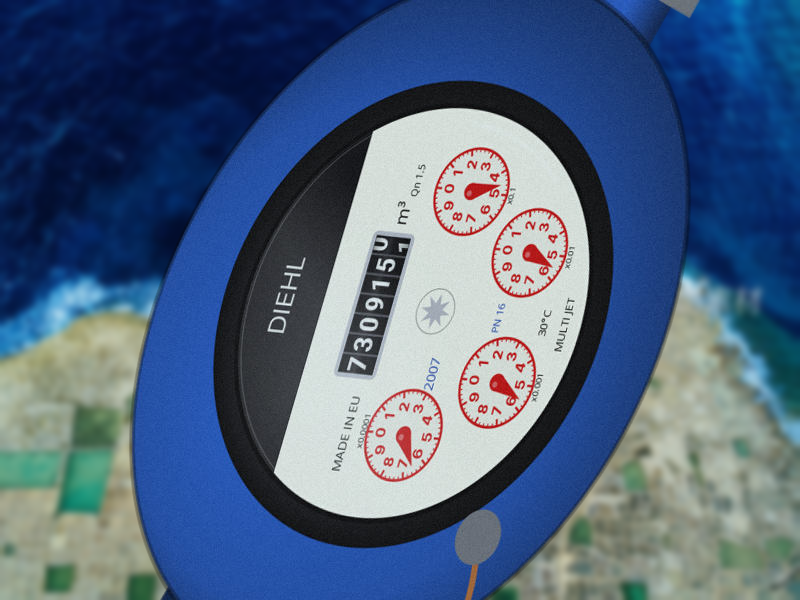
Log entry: 7309150.4556 m³
